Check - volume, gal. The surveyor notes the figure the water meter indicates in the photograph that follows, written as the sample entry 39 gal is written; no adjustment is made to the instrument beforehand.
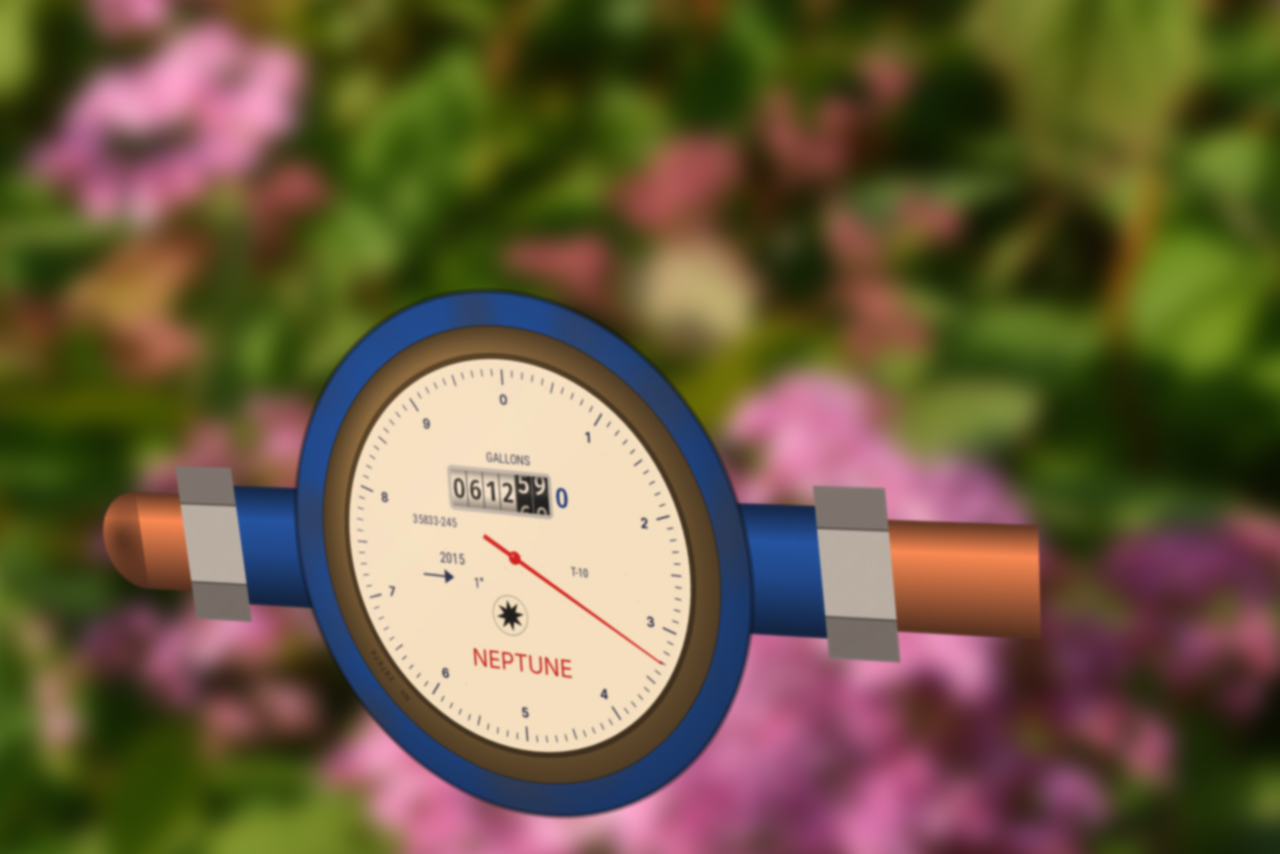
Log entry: 612593.3 gal
